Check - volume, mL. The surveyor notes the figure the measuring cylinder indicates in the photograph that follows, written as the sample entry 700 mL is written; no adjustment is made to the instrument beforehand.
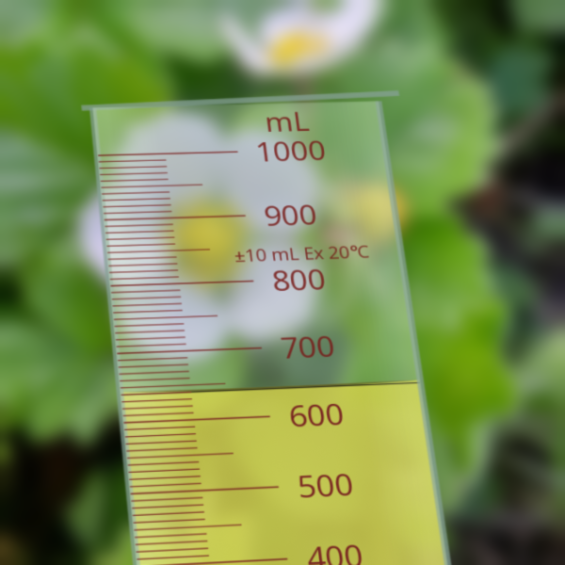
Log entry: 640 mL
